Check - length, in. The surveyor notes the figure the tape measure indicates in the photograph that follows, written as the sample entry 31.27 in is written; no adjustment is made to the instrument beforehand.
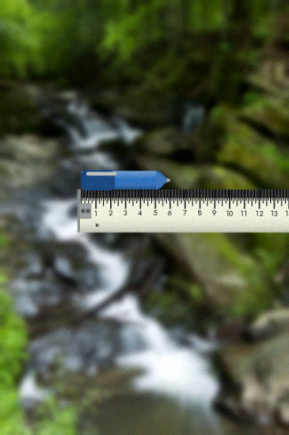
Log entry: 6 in
